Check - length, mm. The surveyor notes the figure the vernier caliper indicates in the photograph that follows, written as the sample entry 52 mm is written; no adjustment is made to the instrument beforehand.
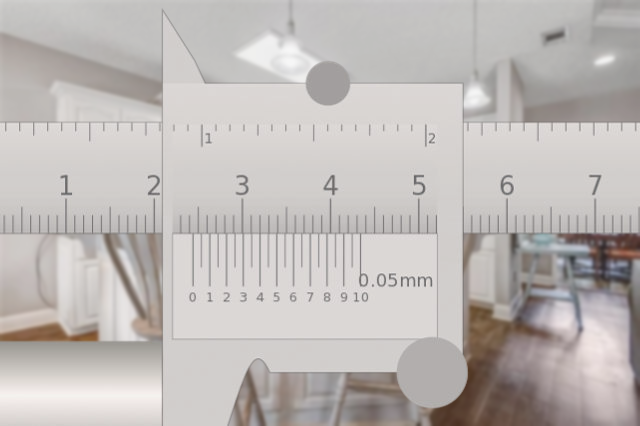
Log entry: 24.4 mm
